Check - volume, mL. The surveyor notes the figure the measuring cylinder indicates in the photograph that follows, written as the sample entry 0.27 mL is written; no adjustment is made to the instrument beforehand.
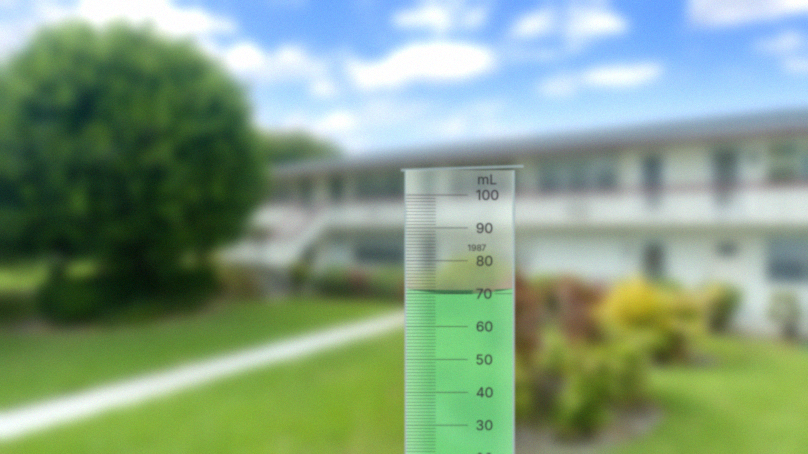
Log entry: 70 mL
